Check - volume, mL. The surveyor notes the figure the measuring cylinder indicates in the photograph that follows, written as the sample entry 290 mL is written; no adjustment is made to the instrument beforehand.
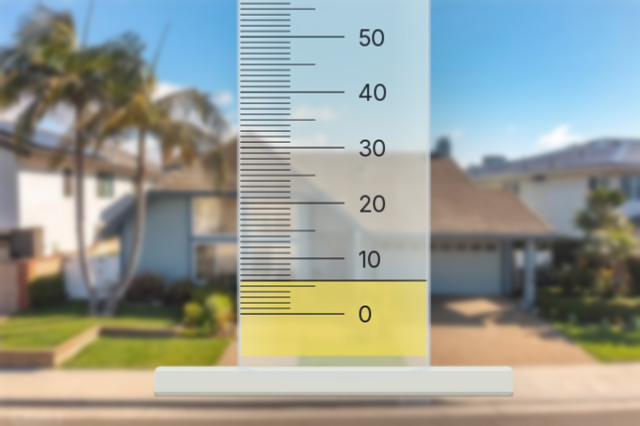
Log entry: 6 mL
